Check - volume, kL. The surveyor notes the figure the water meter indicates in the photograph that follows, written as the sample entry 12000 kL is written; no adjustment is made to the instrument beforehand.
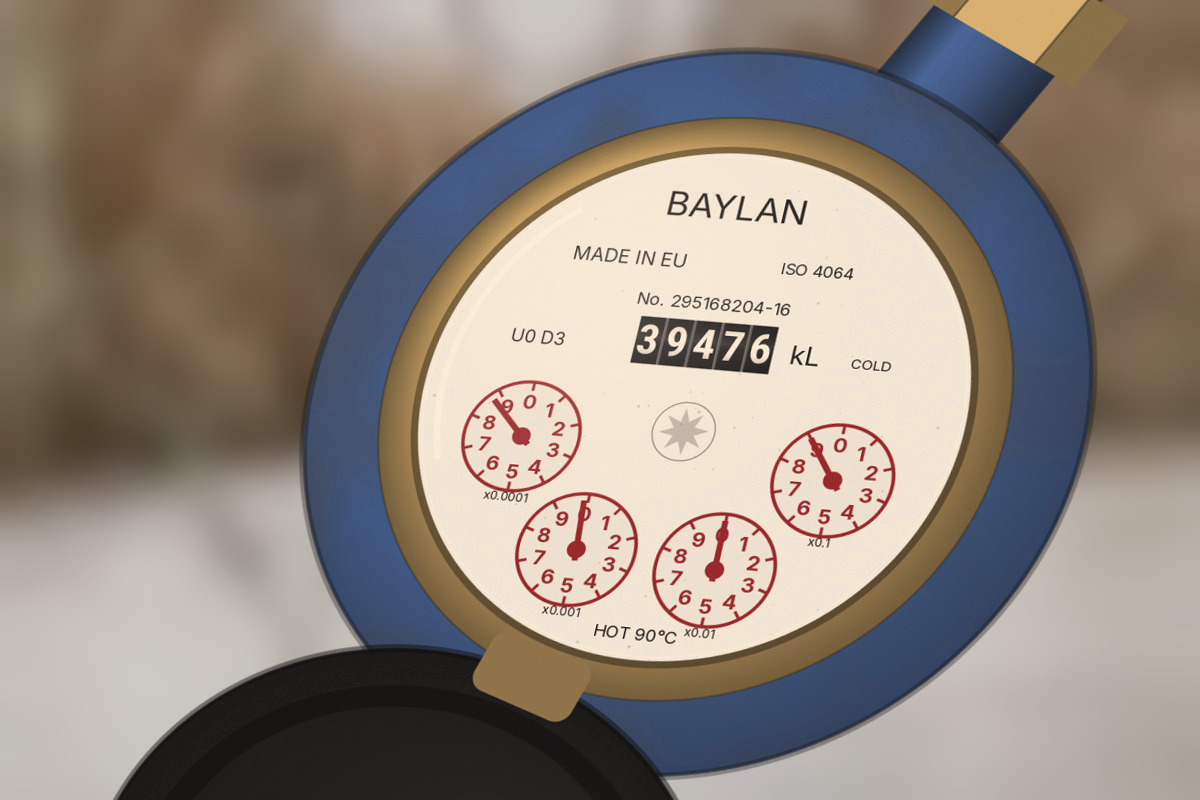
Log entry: 39476.8998 kL
